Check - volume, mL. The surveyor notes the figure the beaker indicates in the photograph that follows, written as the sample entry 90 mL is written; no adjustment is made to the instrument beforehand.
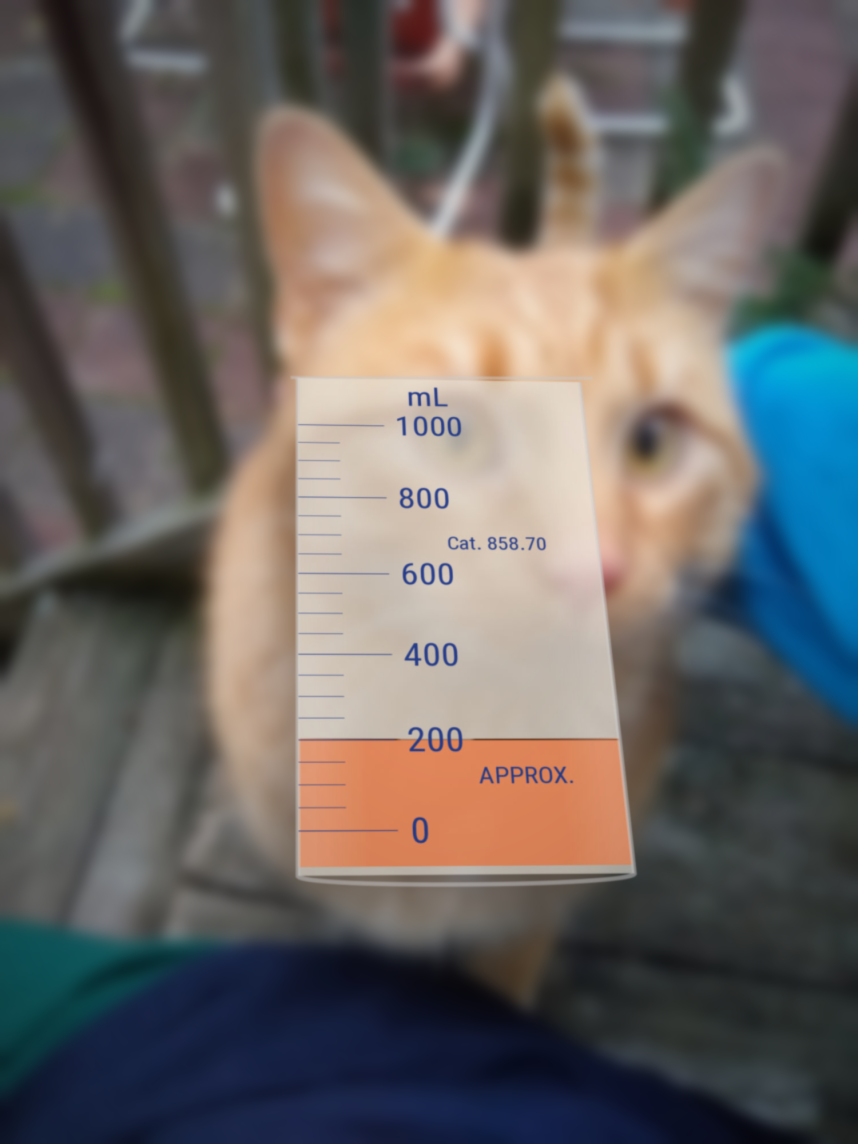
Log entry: 200 mL
